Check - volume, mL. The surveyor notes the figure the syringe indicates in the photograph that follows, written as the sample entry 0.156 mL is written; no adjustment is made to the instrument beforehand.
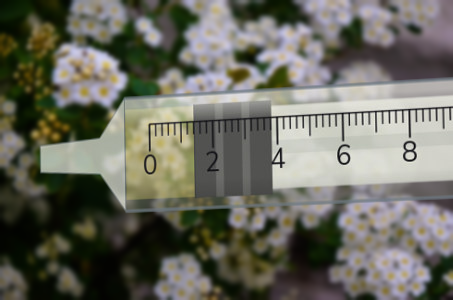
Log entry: 1.4 mL
